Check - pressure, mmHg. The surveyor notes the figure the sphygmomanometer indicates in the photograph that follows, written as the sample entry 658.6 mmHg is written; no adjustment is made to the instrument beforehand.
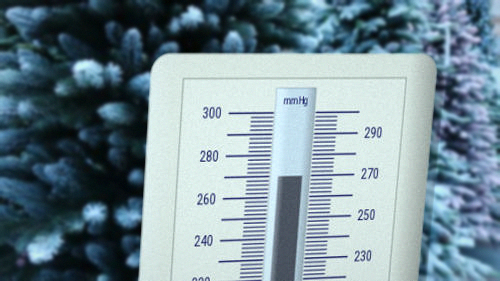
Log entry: 270 mmHg
